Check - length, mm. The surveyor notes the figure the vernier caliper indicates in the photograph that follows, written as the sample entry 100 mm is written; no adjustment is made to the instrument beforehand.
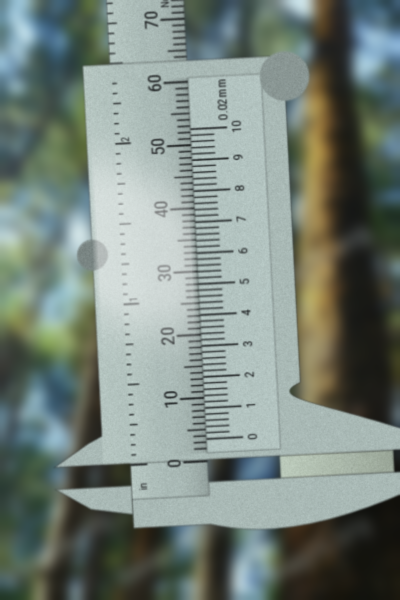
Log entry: 3.5 mm
